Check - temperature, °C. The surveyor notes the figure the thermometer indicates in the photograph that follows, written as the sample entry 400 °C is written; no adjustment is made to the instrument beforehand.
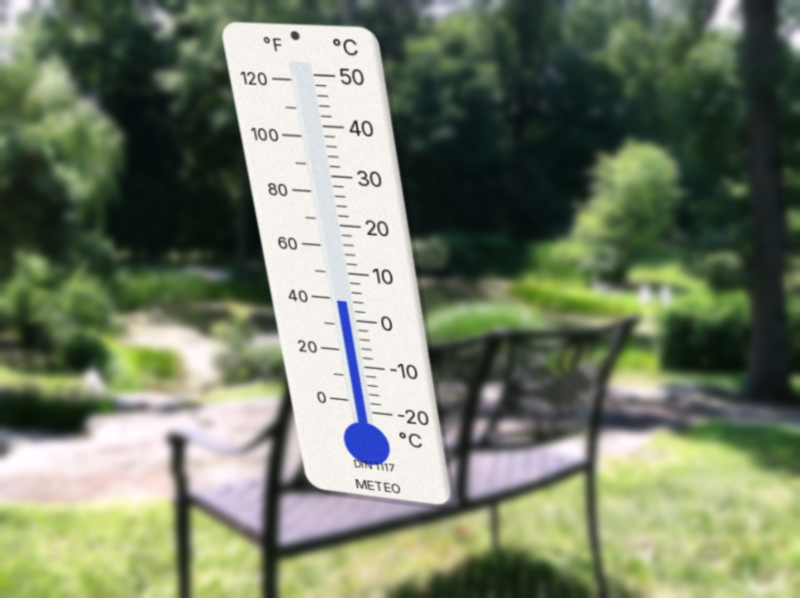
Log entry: 4 °C
